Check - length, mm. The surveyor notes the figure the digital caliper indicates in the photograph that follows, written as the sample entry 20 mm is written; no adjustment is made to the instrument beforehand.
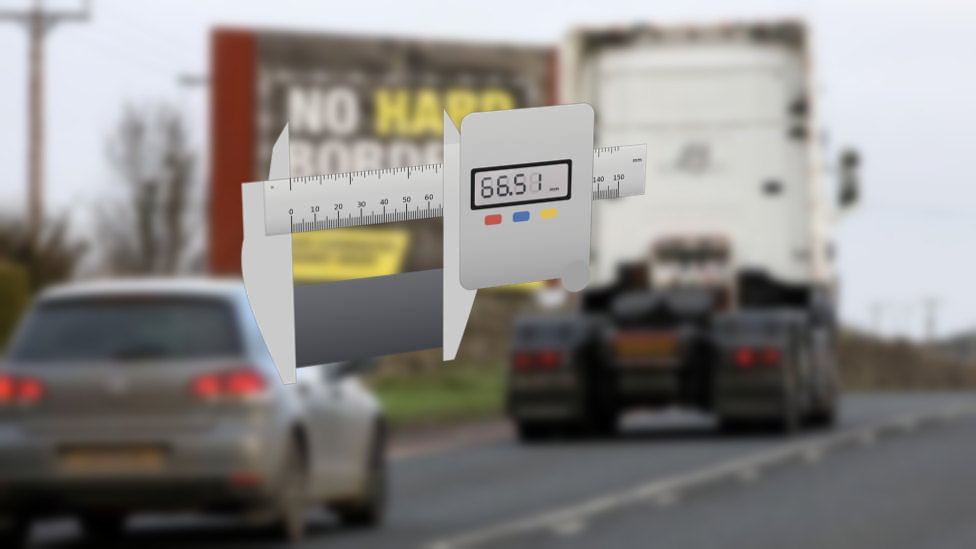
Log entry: 66.51 mm
